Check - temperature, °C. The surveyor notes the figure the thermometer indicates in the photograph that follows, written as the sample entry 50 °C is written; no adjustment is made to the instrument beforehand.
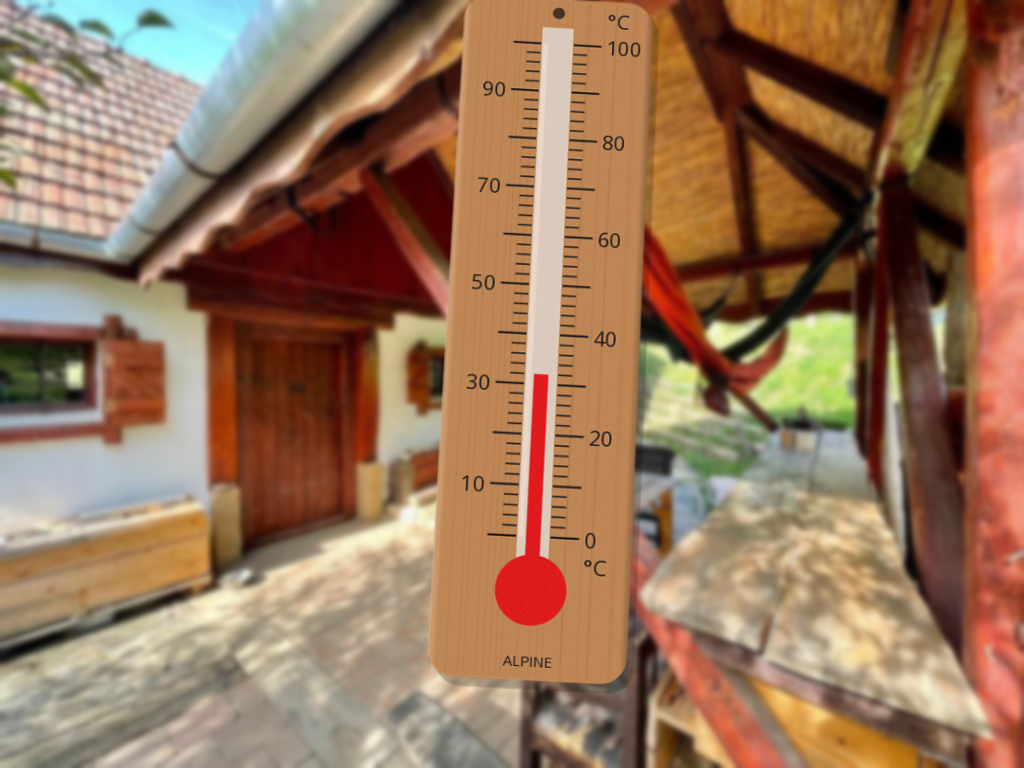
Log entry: 32 °C
